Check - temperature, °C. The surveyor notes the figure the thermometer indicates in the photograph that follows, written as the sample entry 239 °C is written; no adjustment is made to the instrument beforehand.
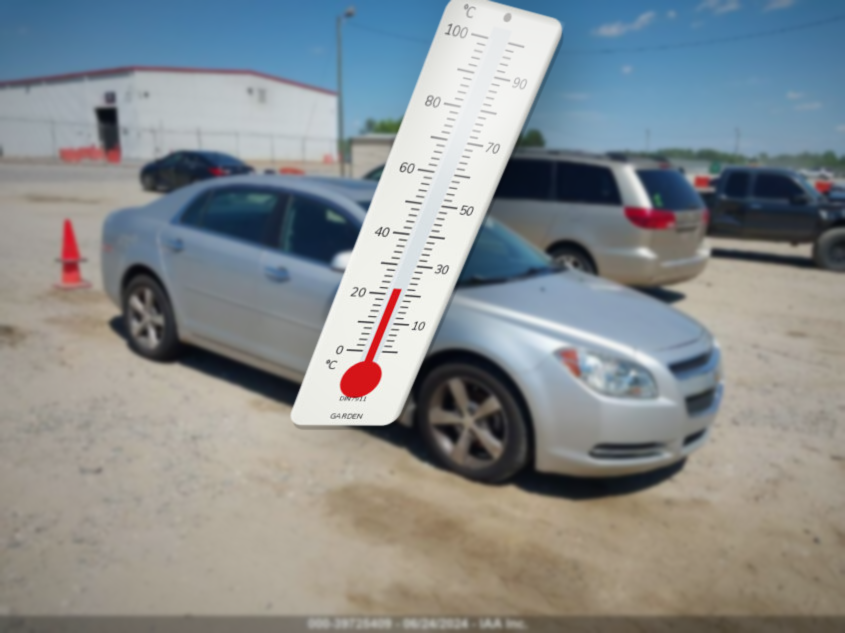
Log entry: 22 °C
